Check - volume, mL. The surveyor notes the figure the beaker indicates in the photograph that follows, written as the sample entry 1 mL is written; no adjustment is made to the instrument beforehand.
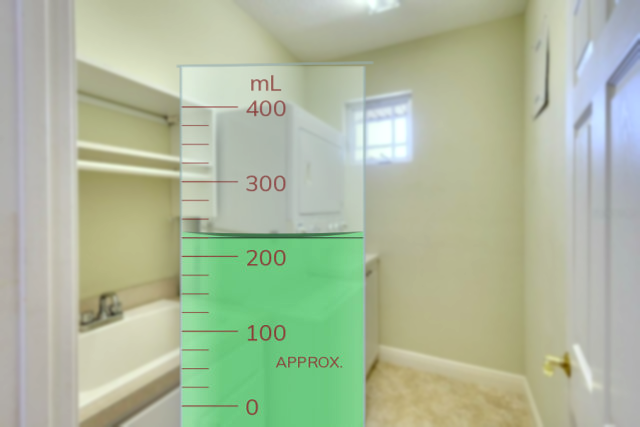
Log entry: 225 mL
